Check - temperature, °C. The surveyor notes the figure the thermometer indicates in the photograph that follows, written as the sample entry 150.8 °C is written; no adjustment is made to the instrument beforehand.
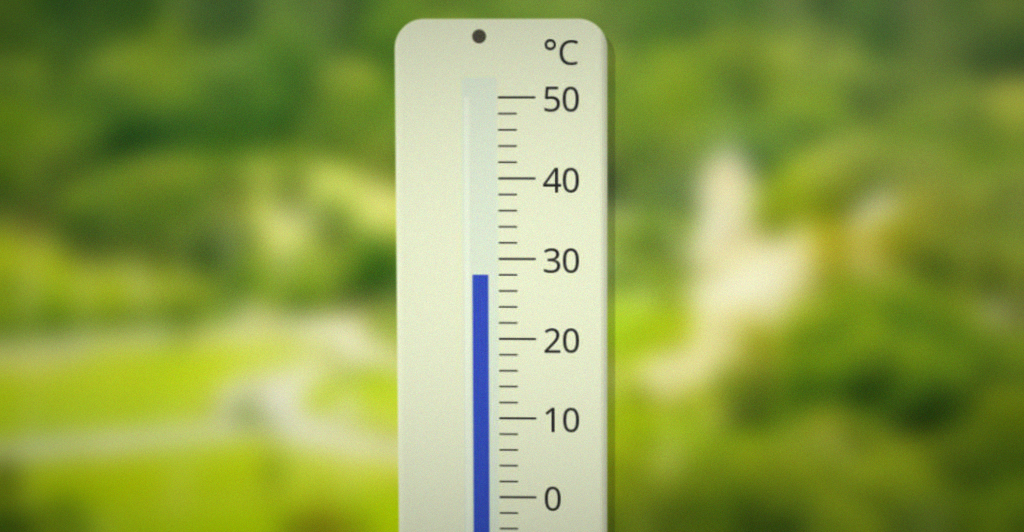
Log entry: 28 °C
